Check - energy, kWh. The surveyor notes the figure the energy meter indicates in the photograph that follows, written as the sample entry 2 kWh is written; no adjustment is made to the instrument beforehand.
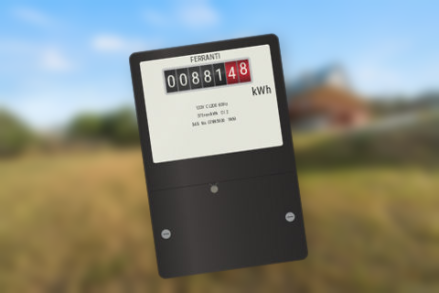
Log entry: 881.48 kWh
